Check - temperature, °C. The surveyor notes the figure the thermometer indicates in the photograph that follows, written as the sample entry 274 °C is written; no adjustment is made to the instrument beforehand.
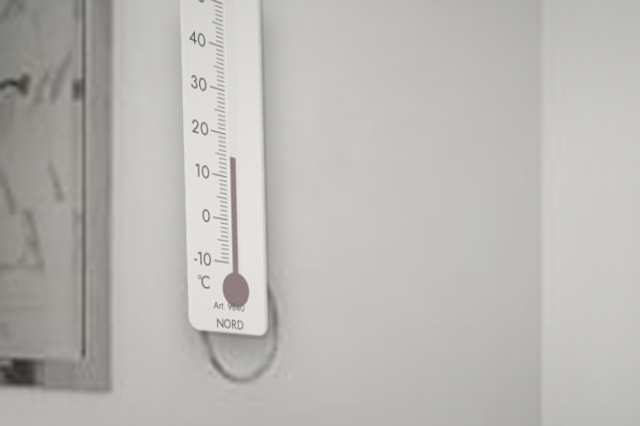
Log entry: 15 °C
